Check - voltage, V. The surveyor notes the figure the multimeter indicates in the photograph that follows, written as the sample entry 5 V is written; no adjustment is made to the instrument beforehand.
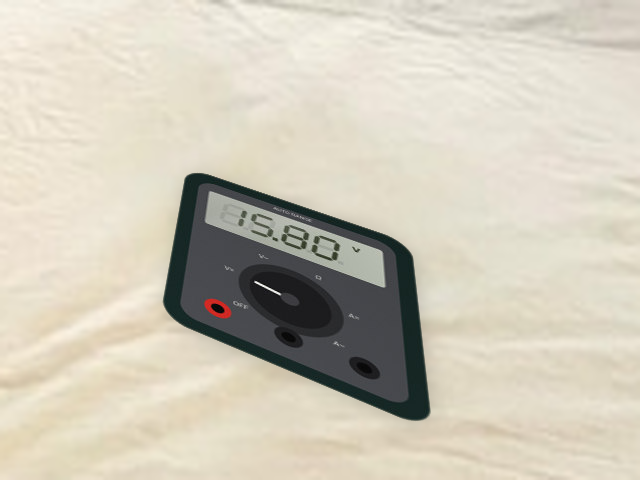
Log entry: 15.80 V
